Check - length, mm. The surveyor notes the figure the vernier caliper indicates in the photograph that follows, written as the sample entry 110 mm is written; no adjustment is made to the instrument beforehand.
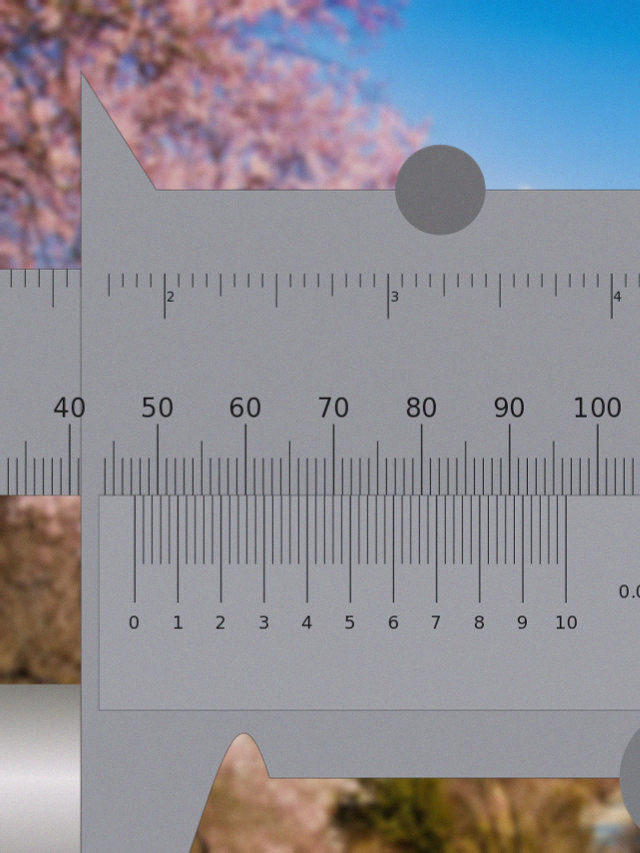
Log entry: 47.4 mm
